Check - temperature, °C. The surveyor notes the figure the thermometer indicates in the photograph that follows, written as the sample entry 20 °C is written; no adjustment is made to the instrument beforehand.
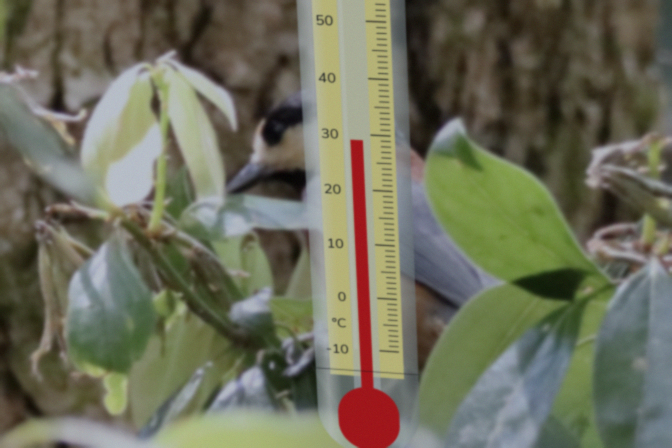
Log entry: 29 °C
